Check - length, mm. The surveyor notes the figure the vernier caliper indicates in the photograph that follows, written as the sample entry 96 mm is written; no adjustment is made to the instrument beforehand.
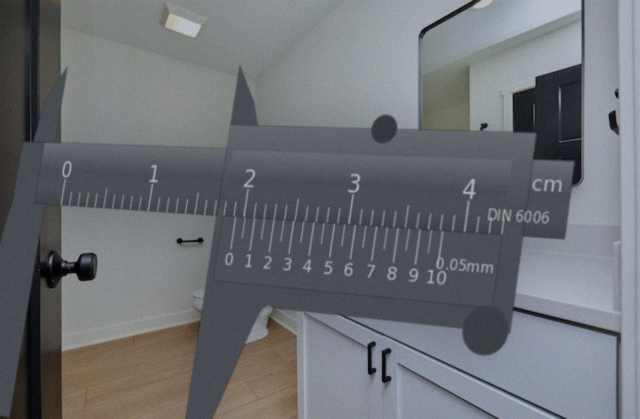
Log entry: 19.2 mm
